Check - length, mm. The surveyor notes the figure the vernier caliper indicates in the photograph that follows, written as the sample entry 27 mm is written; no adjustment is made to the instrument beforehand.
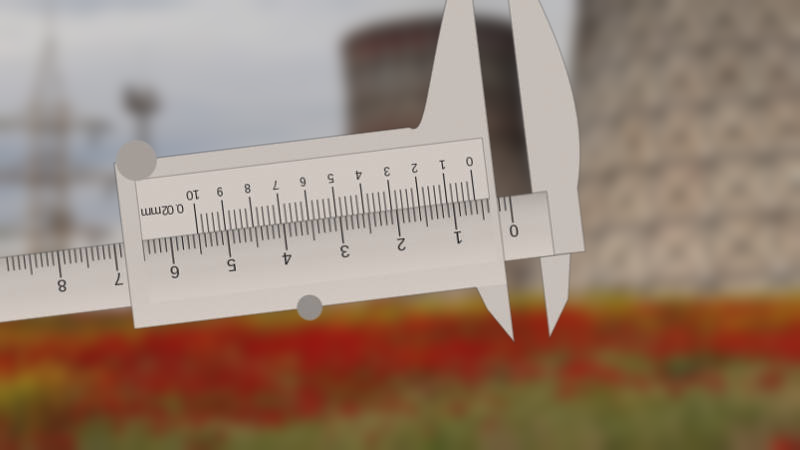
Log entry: 6.2 mm
